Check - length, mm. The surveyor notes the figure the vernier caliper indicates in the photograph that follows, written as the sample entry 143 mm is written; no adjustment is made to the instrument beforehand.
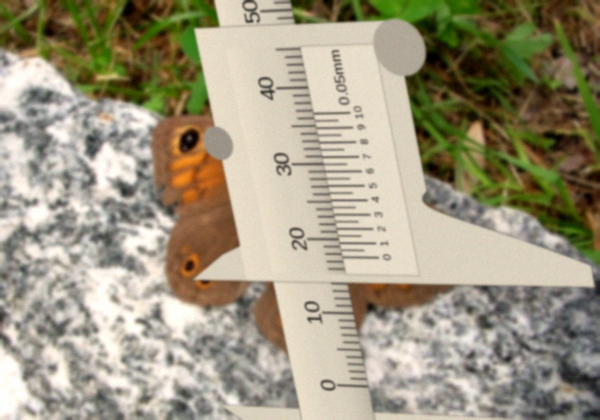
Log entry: 17.6 mm
